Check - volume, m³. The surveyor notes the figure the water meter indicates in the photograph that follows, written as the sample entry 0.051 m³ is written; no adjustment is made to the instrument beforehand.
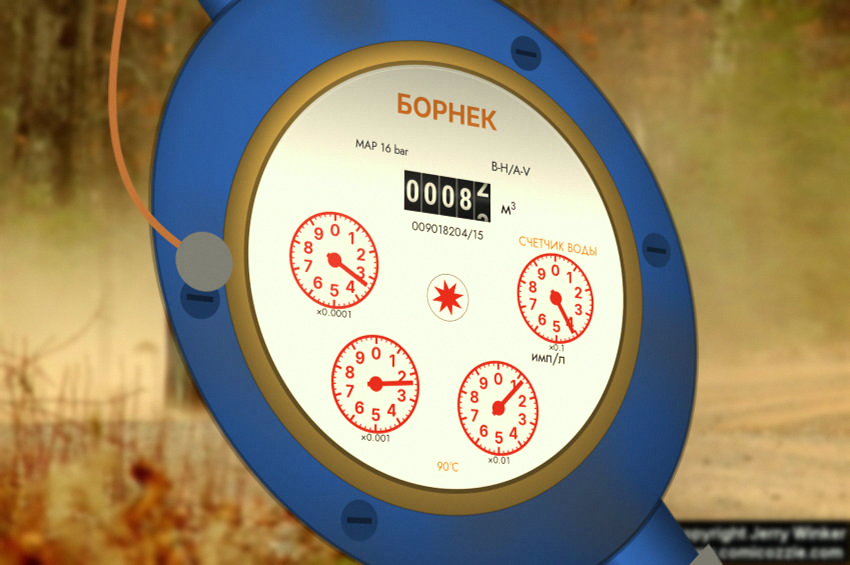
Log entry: 82.4123 m³
